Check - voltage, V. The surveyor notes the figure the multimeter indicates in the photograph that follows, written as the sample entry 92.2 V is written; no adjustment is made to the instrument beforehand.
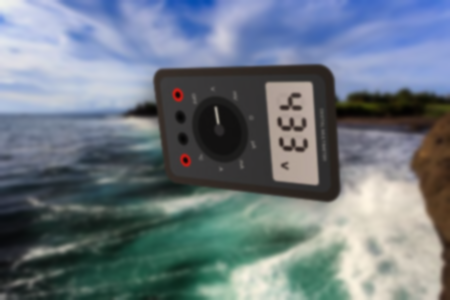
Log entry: 433 V
